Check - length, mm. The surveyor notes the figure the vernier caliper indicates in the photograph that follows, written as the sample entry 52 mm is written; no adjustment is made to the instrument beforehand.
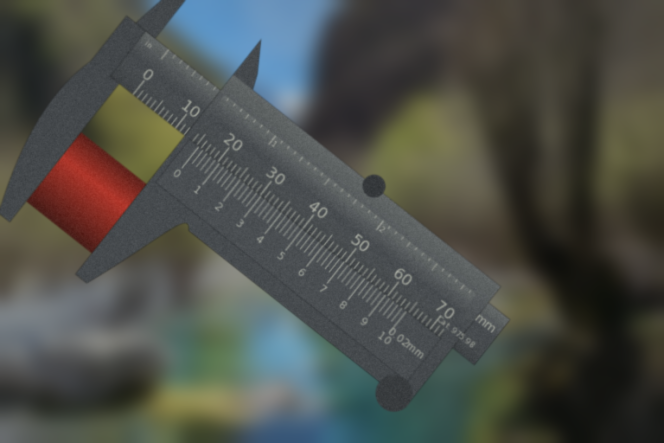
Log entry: 15.5 mm
